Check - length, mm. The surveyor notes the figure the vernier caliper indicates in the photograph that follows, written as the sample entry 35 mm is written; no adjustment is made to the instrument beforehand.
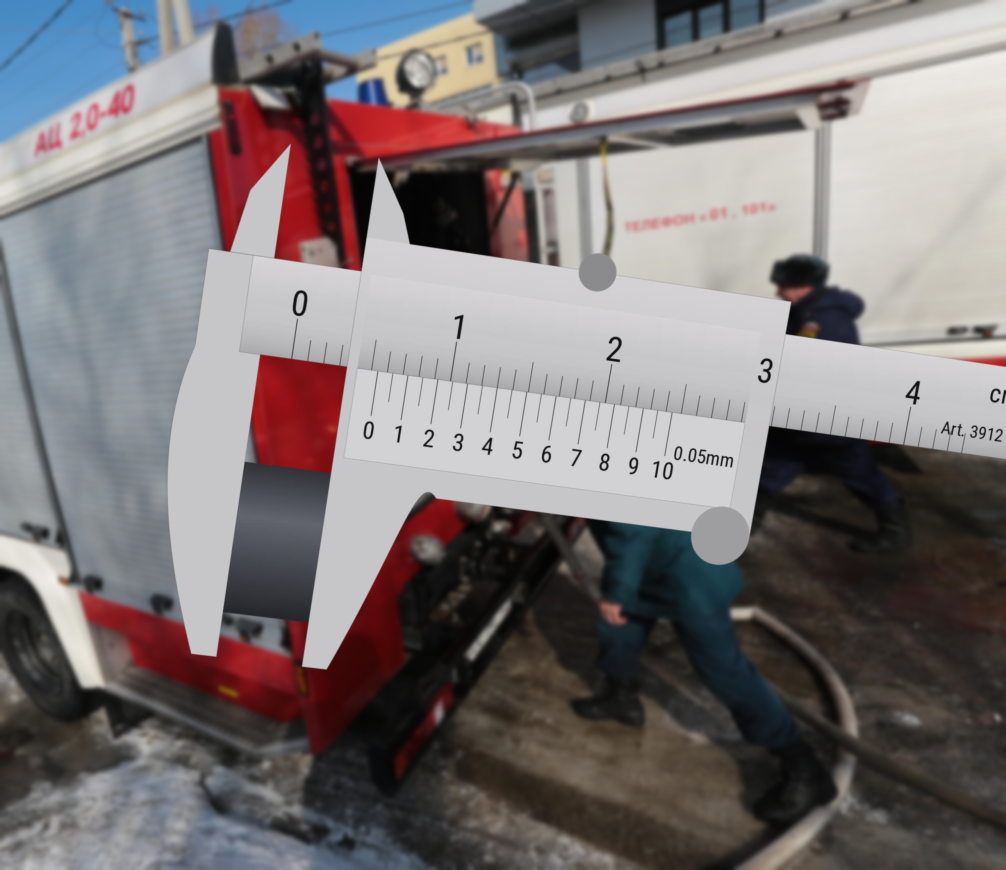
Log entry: 5.4 mm
